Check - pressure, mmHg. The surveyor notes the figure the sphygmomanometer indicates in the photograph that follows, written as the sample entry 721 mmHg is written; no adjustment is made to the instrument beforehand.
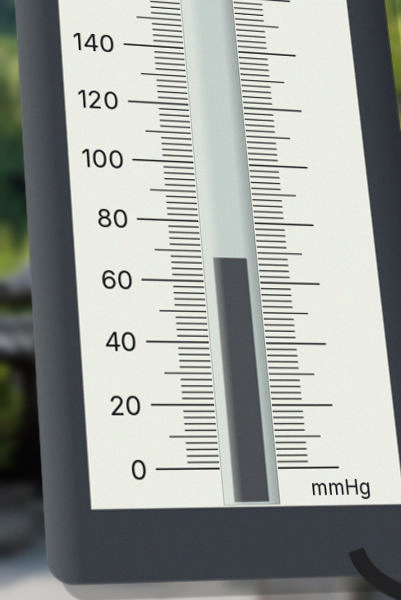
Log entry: 68 mmHg
